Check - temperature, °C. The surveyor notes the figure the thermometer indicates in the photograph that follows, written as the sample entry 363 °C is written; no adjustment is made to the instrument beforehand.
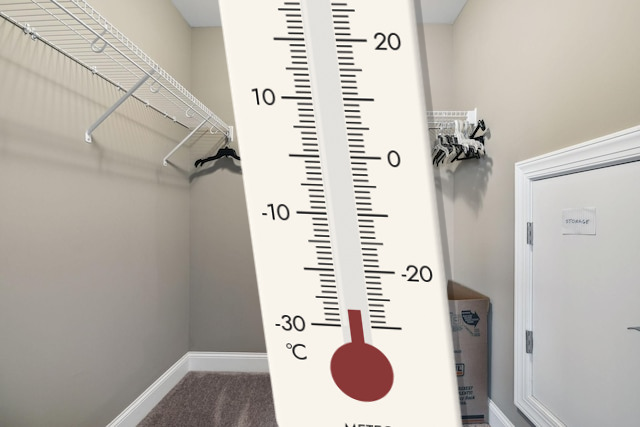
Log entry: -27 °C
